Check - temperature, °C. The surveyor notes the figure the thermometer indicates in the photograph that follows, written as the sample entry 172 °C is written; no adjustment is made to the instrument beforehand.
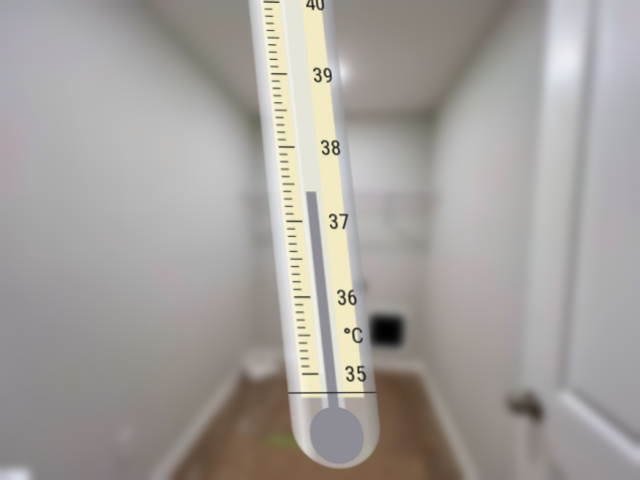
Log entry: 37.4 °C
